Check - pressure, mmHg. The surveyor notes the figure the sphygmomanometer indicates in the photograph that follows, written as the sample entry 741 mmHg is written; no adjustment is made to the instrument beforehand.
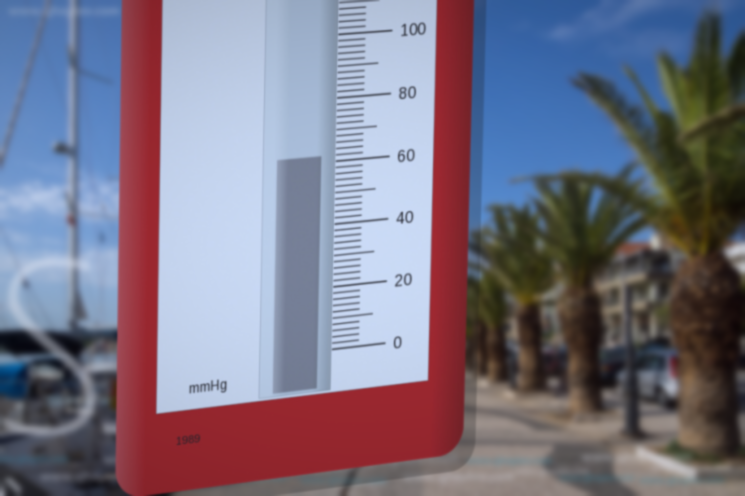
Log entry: 62 mmHg
